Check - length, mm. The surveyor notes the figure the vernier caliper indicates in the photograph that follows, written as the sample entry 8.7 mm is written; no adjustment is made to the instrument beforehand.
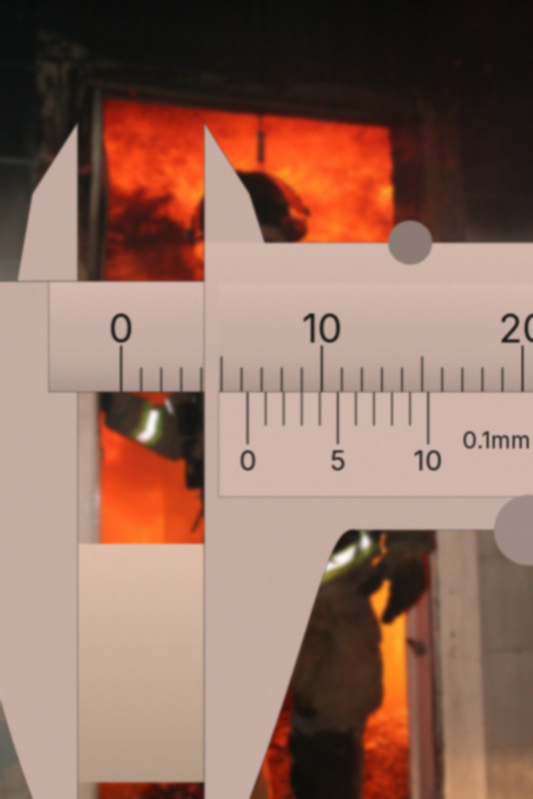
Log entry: 6.3 mm
